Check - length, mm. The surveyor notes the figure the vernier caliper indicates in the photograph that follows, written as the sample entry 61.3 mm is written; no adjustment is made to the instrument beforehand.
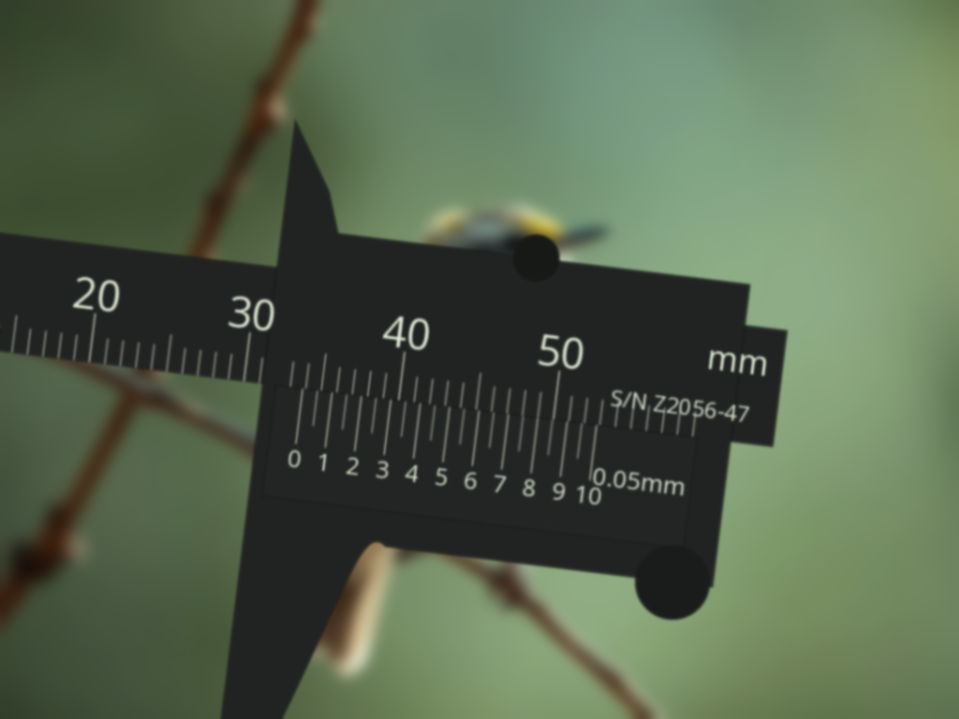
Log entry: 33.8 mm
